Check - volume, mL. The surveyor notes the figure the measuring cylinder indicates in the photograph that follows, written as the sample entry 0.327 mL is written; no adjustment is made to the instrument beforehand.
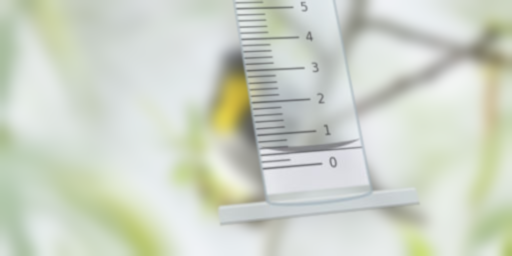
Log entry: 0.4 mL
